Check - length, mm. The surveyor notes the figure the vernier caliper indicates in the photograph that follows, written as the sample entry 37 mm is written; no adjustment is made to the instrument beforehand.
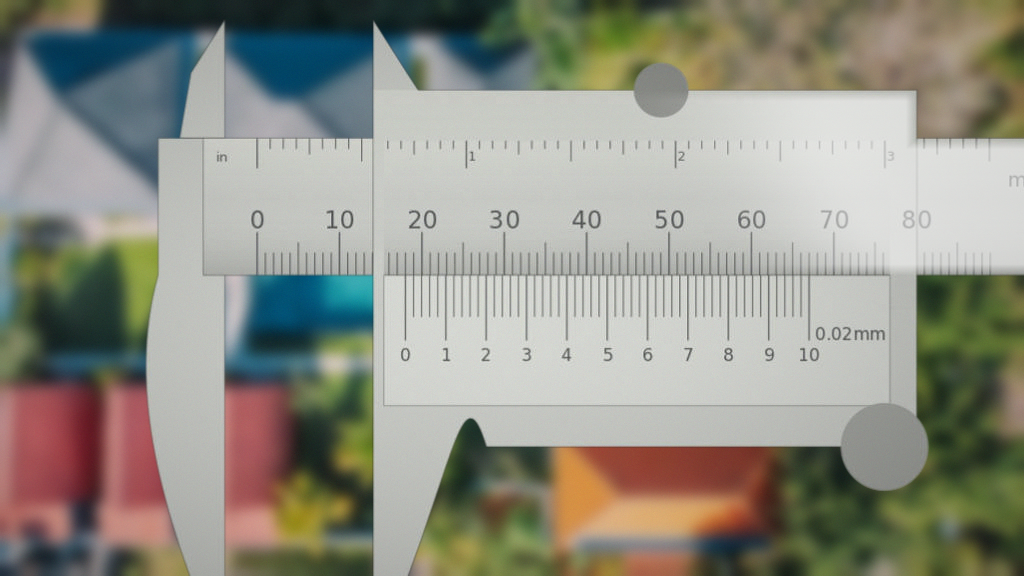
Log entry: 18.0 mm
